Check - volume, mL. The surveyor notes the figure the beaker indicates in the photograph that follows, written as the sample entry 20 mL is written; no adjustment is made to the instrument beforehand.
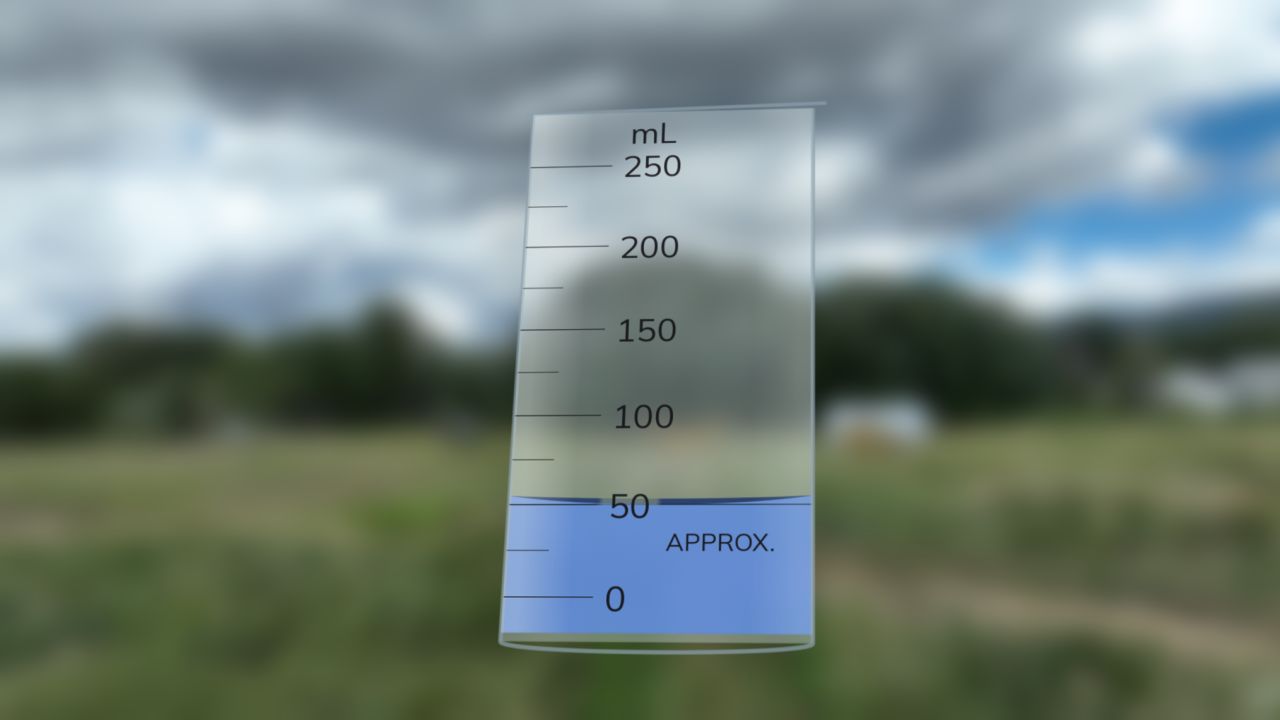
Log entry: 50 mL
